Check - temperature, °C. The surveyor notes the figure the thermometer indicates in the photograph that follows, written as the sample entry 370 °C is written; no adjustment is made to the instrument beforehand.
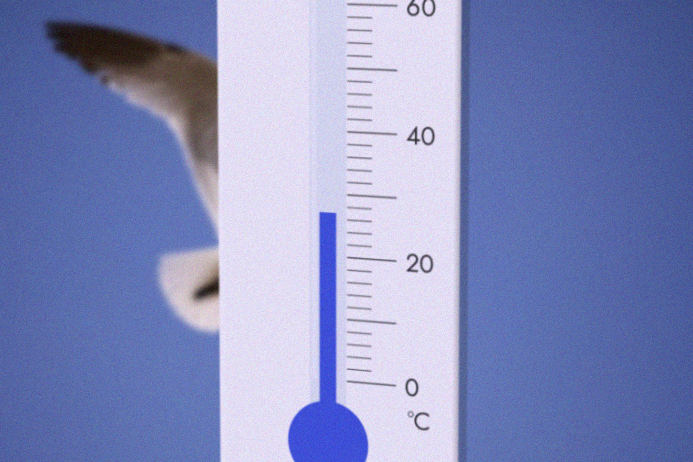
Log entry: 27 °C
